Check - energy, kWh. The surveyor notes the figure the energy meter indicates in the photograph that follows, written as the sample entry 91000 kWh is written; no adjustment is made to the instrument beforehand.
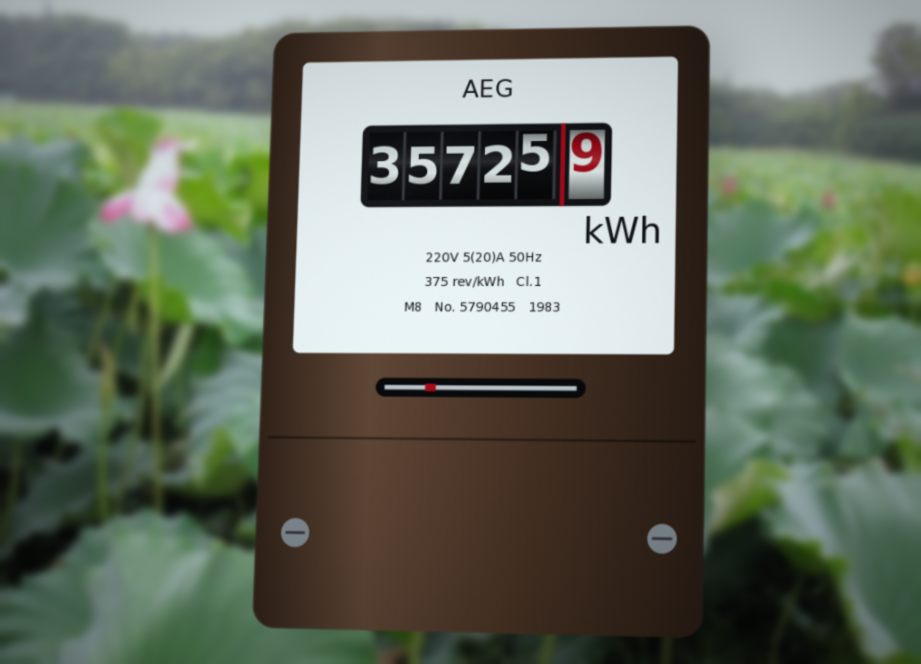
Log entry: 35725.9 kWh
